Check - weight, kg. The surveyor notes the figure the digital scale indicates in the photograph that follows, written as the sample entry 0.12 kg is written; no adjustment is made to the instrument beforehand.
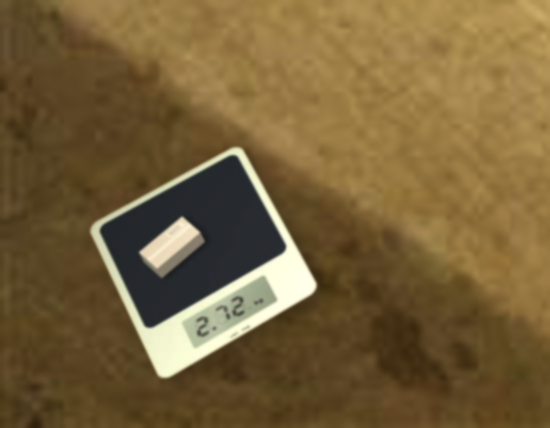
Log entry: 2.72 kg
